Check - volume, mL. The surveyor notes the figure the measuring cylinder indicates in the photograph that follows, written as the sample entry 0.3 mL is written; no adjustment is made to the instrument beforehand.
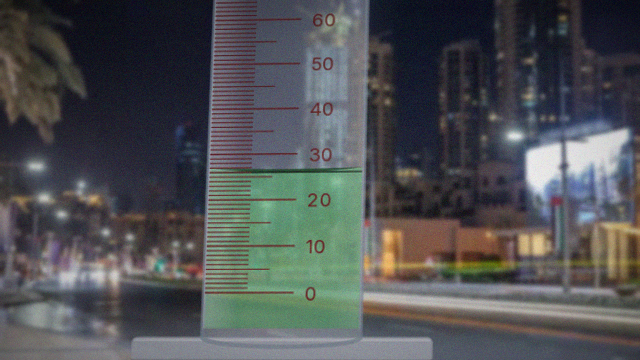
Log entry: 26 mL
